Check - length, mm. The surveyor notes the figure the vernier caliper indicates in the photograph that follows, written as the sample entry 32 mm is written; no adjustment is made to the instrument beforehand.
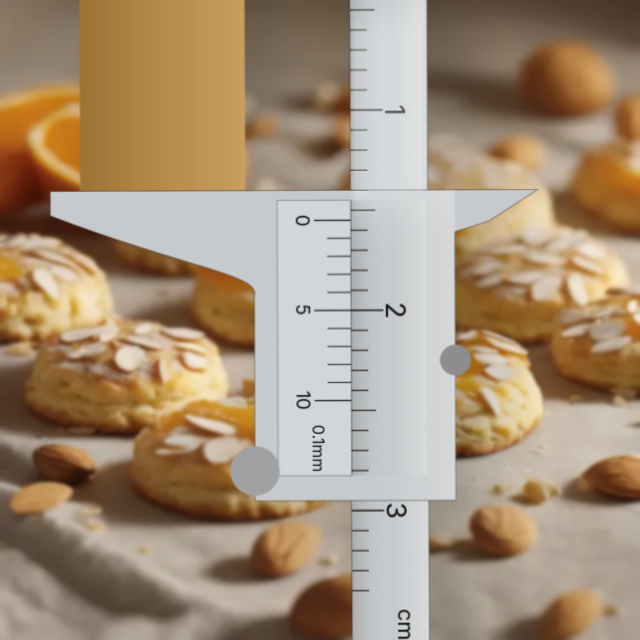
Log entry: 15.5 mm
